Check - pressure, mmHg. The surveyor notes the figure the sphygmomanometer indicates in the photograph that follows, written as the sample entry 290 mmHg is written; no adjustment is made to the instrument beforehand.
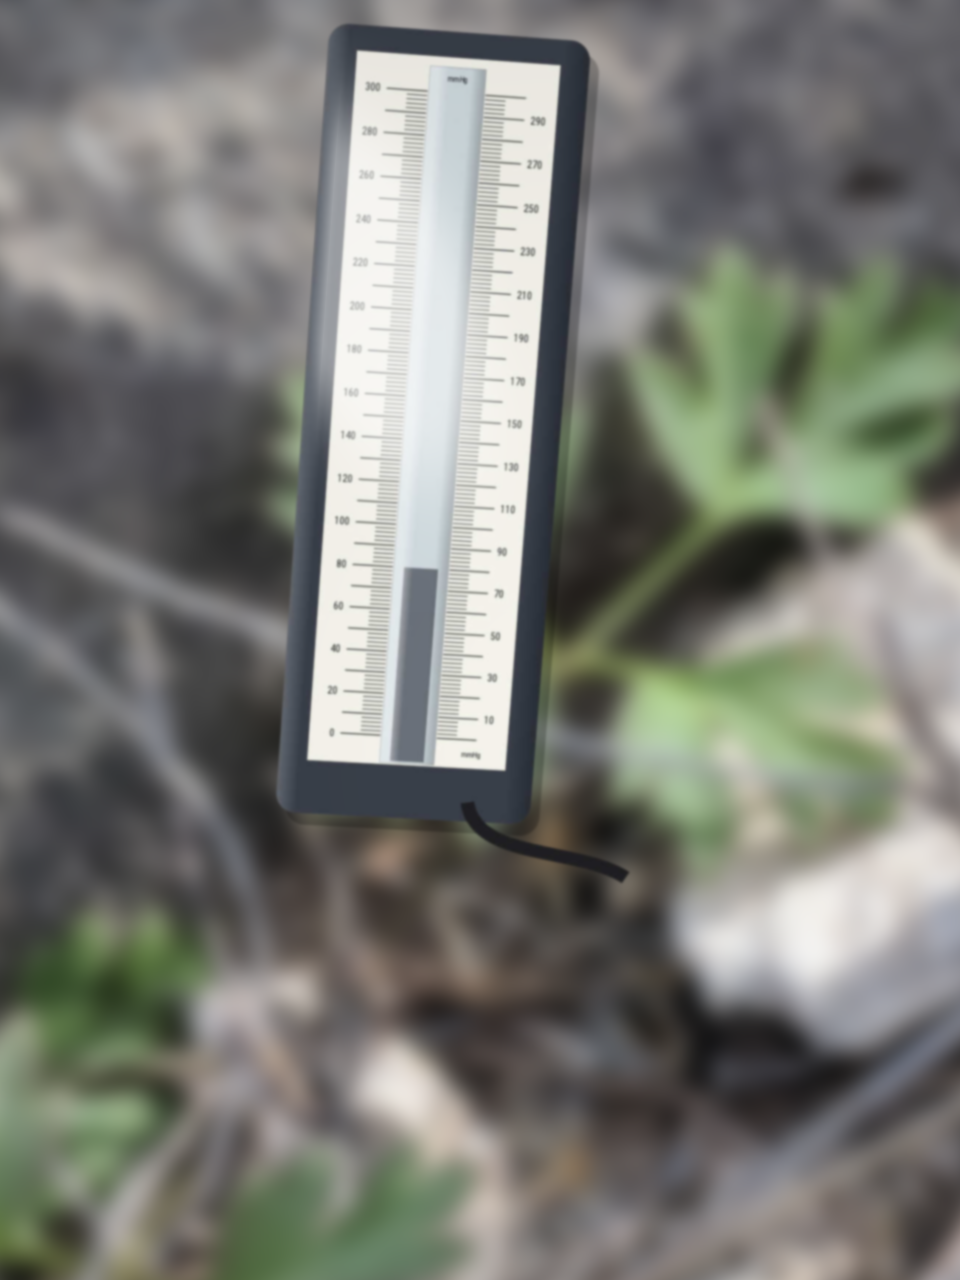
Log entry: 80 mmHg
